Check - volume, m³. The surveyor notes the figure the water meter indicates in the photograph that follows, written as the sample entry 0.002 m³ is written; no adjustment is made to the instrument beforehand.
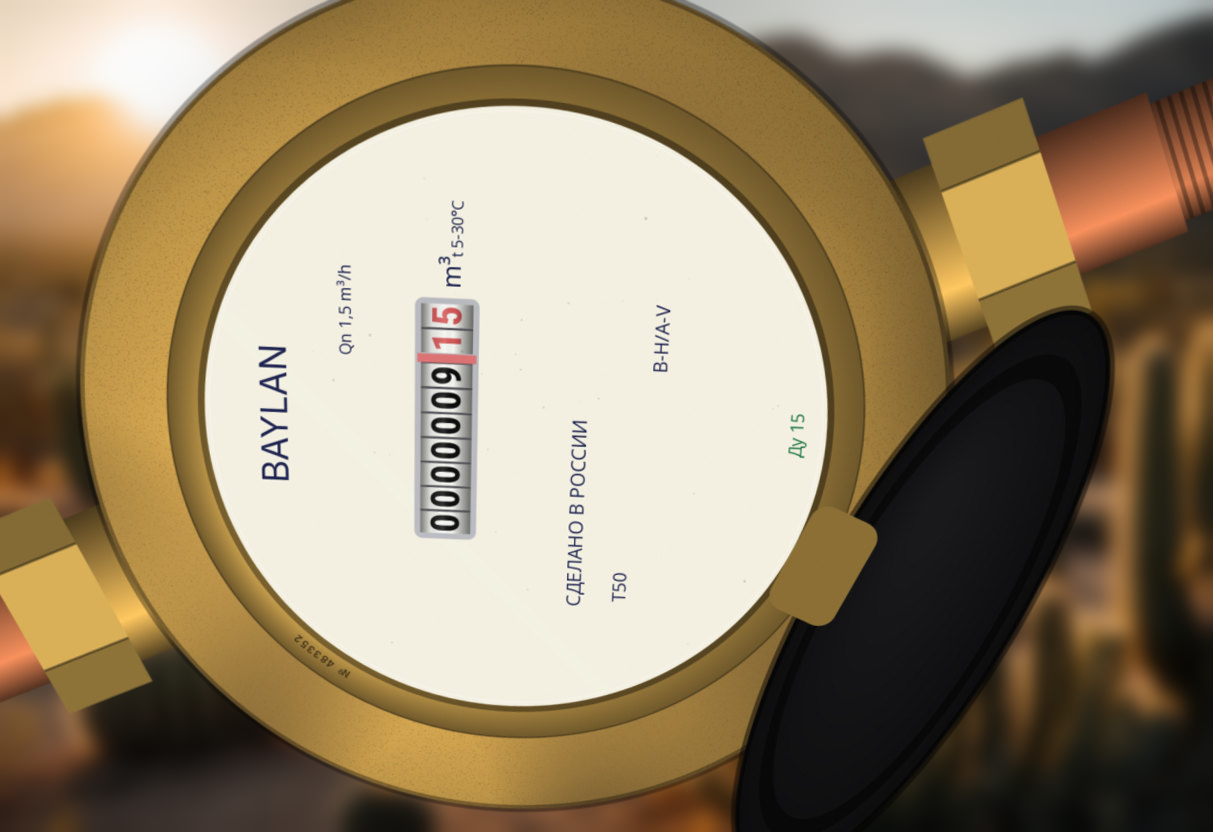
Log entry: 9.15 m³
